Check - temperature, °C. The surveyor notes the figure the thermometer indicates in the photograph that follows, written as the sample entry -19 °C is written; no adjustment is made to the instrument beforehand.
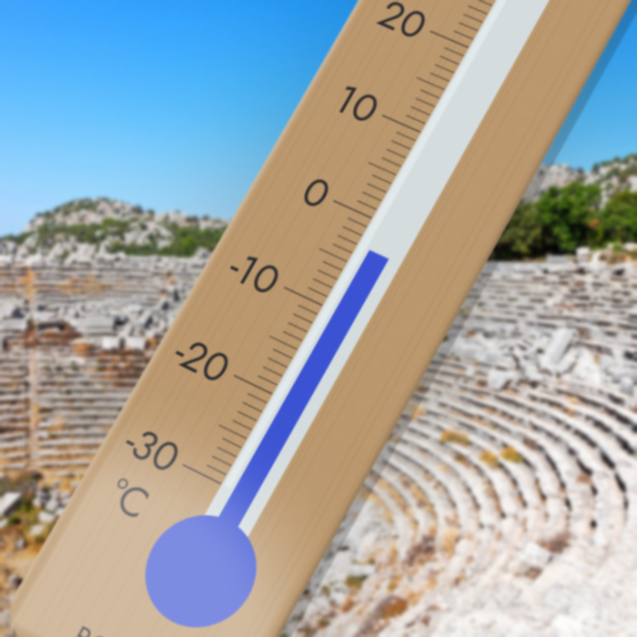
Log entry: -3 °C
